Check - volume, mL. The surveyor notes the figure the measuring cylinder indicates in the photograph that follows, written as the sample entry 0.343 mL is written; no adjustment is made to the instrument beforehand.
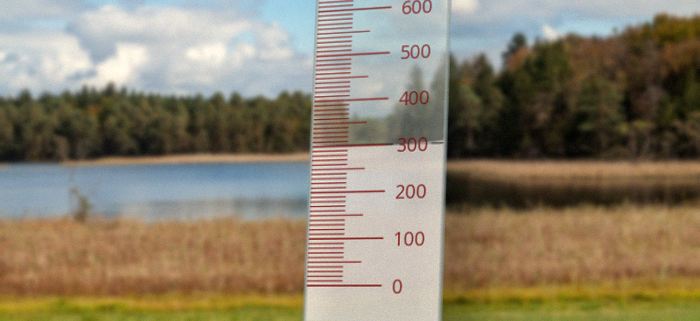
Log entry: 300 mL
